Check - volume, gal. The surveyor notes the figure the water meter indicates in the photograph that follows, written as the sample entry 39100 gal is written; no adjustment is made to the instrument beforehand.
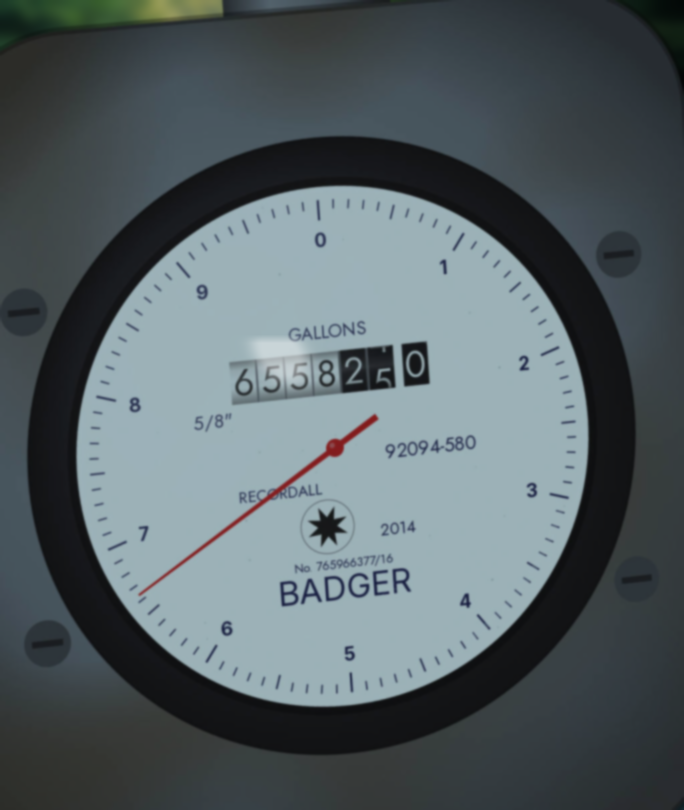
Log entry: 6558246.6 gal
